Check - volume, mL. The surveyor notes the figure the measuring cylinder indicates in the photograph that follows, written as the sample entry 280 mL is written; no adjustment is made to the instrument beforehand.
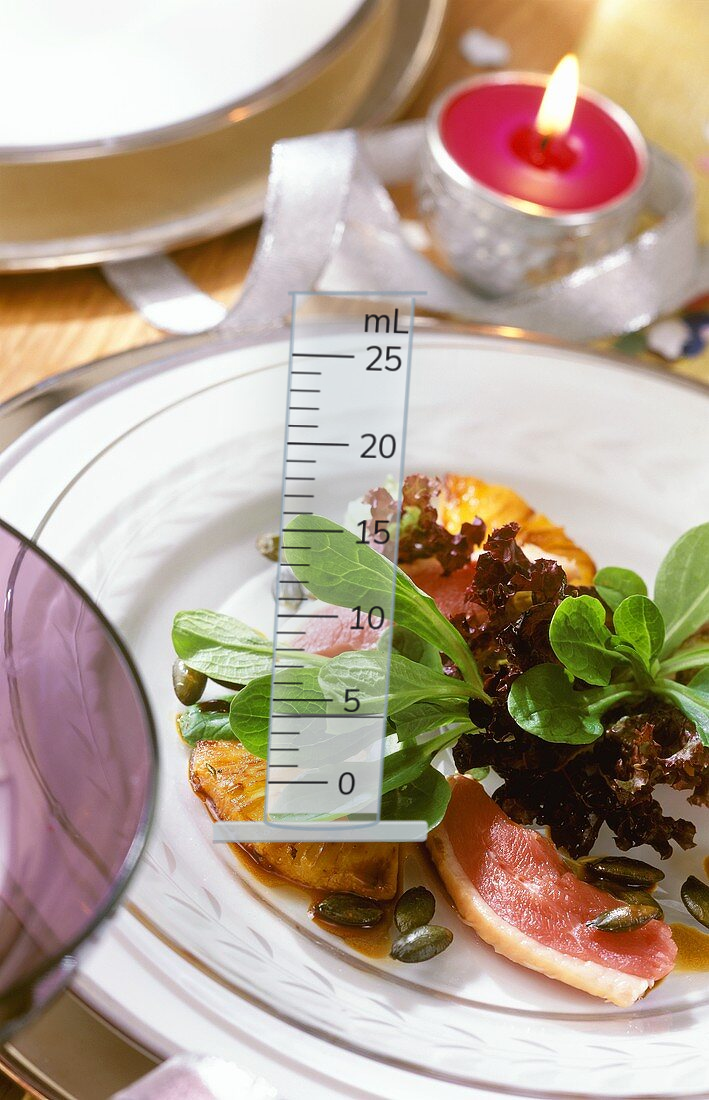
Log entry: 4 mL
